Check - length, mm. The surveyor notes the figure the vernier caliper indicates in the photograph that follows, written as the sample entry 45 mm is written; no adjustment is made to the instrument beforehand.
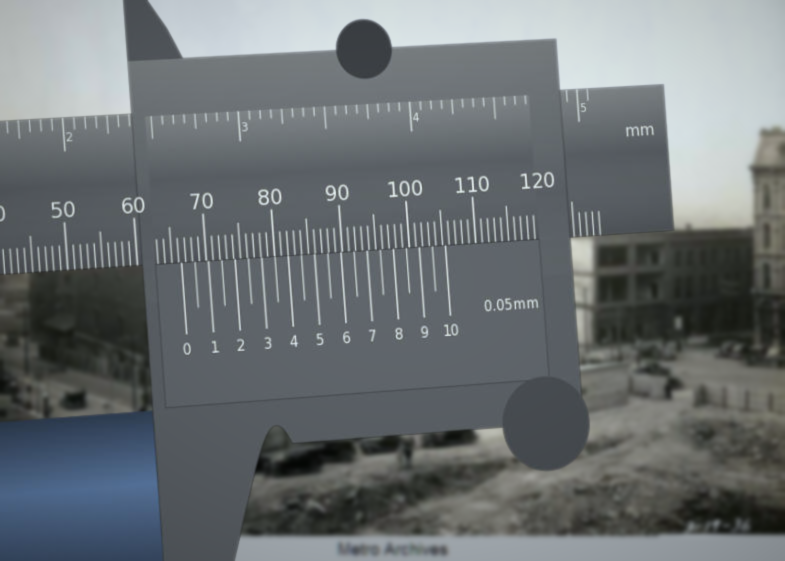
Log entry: 66.4 mm
